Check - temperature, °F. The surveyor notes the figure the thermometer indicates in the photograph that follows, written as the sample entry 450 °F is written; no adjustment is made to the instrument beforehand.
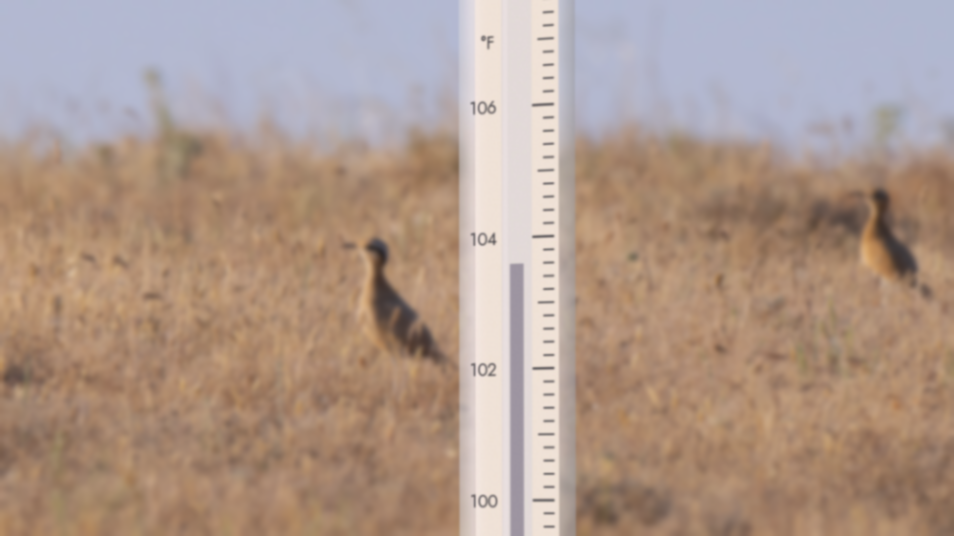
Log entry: 103.6 °F
